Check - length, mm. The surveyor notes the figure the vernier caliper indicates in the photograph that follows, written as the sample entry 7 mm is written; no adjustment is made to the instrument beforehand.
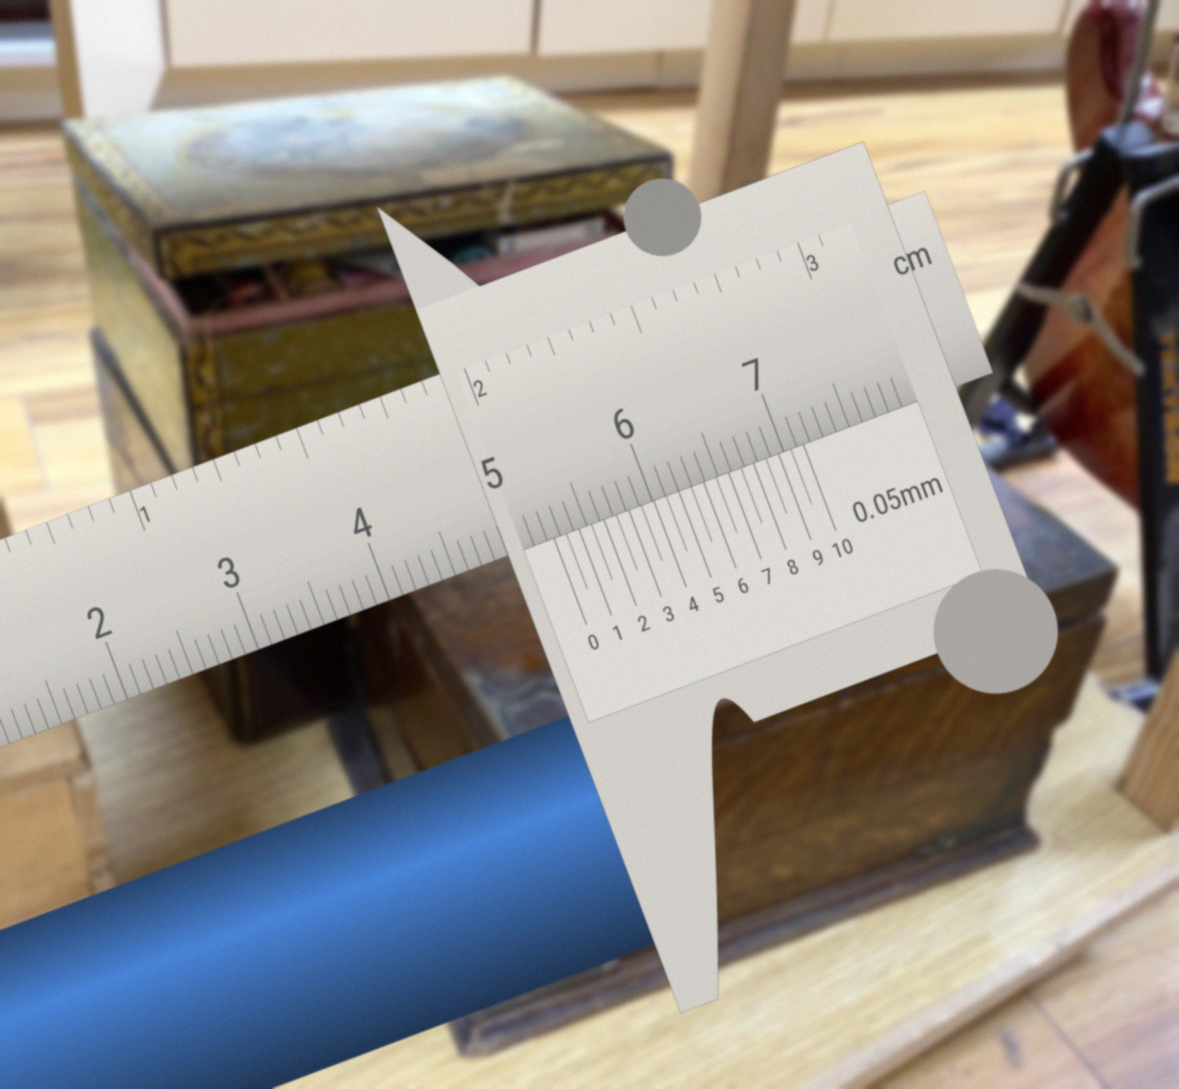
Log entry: 52.5 mm
